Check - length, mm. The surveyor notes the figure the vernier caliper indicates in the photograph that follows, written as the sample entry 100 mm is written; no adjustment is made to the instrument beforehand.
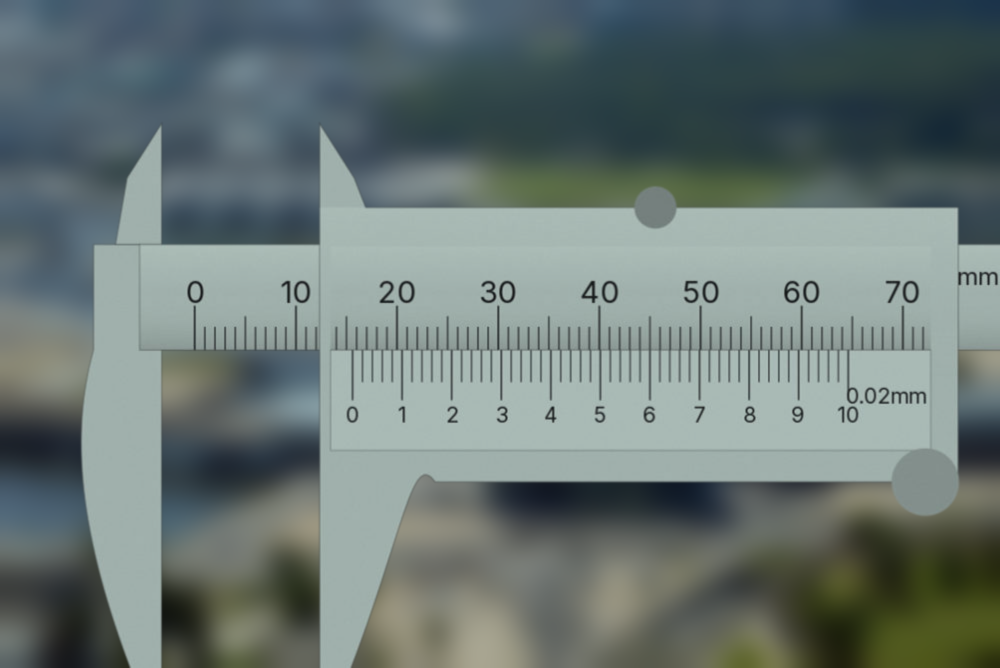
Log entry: 15.6 mm
